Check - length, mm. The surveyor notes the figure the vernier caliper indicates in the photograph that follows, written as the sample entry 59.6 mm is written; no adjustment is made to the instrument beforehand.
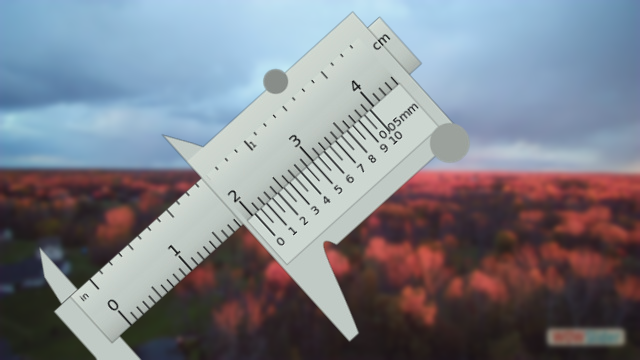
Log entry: 20.4 mm
